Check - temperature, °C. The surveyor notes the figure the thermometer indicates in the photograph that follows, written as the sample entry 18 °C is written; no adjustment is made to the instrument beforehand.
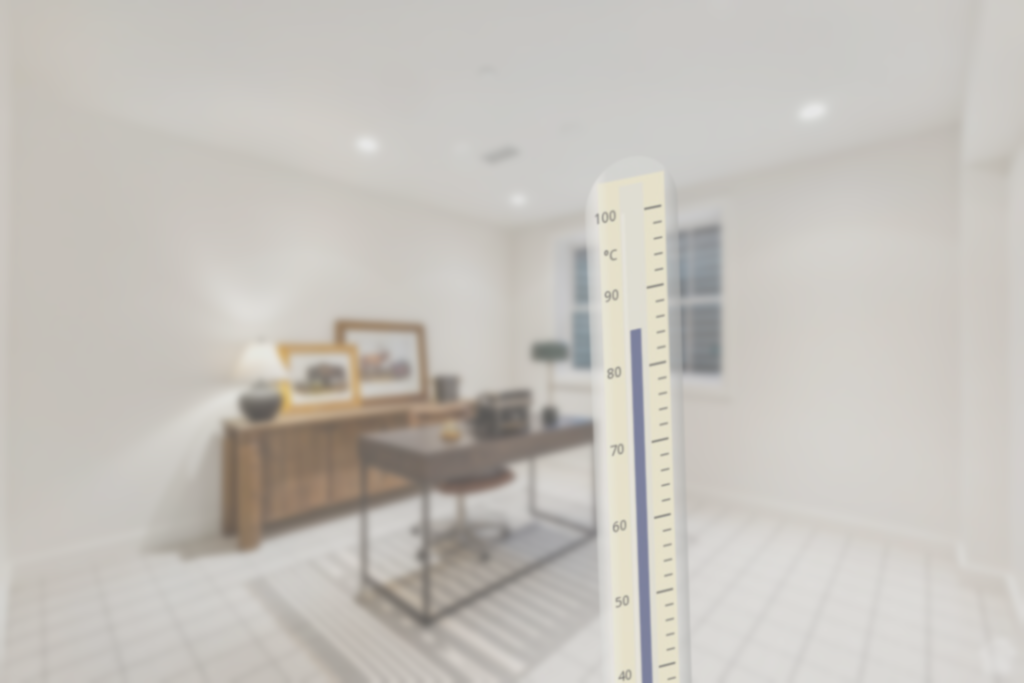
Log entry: 85 °C
